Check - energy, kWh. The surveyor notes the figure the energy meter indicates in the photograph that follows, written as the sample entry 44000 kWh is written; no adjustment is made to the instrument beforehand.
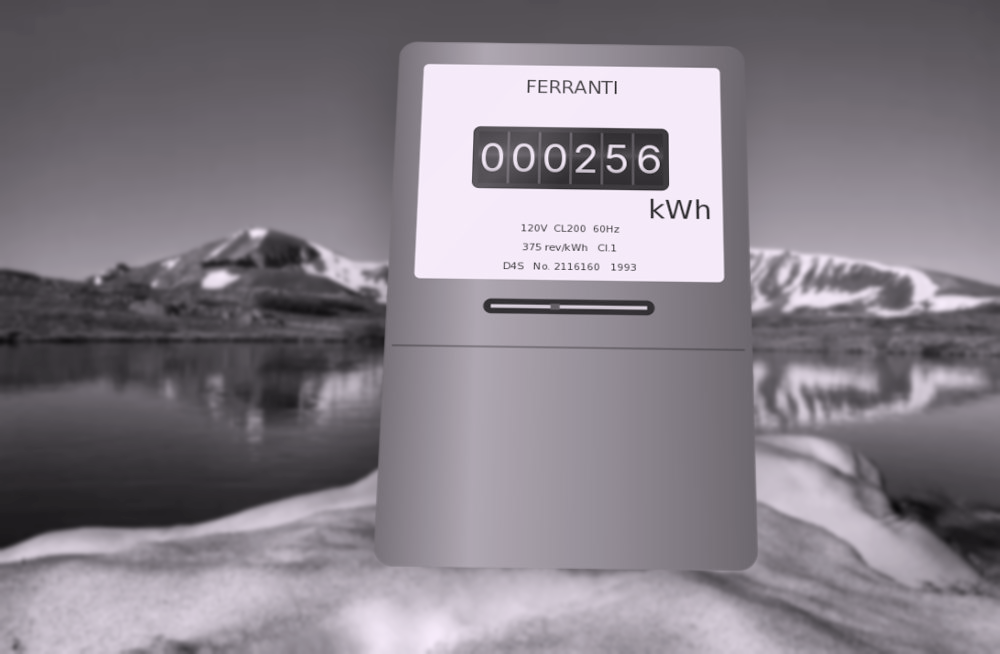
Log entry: 256 kWh
